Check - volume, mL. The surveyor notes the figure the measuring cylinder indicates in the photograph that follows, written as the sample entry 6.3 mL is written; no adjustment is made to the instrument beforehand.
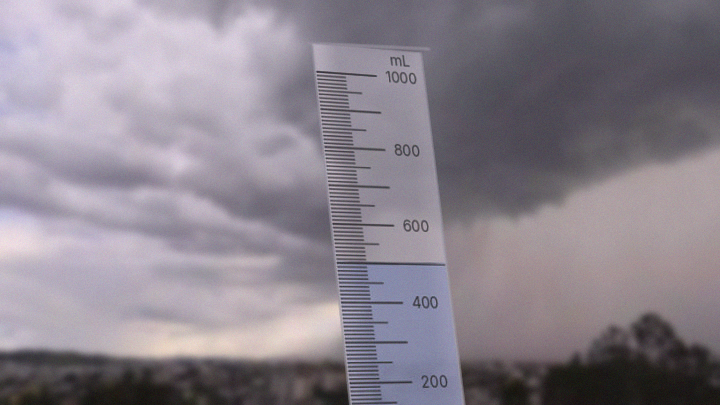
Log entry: 500 mL
